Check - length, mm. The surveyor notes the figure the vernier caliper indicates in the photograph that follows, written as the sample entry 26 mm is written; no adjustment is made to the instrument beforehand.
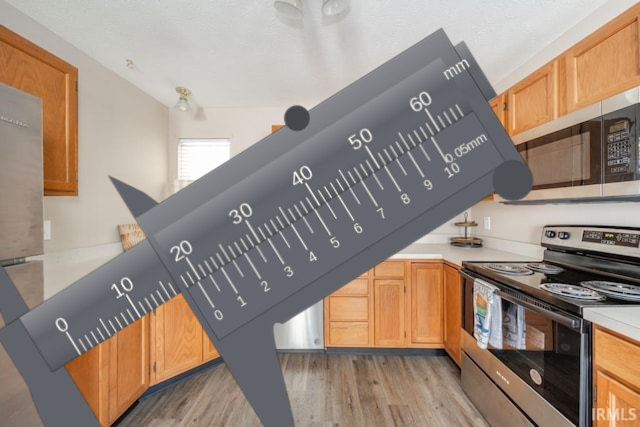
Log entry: 19.6 mm
